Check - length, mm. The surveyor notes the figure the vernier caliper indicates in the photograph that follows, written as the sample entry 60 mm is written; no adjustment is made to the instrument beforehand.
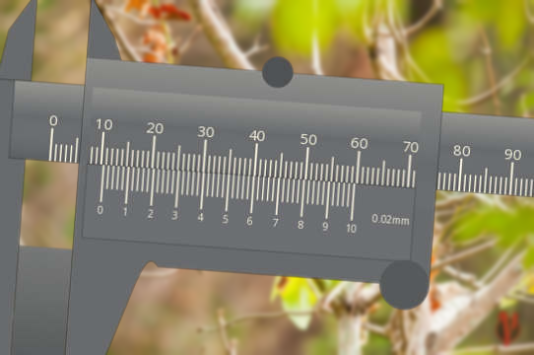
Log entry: 10.5 mm
